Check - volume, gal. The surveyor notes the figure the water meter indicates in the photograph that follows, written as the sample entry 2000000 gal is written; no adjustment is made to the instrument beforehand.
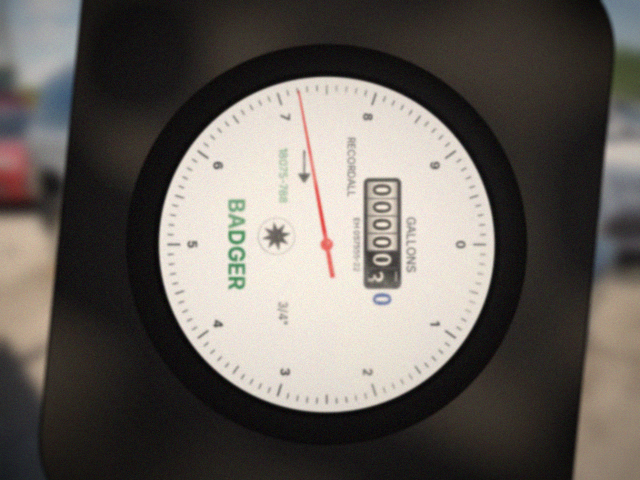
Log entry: 27.2 gal
